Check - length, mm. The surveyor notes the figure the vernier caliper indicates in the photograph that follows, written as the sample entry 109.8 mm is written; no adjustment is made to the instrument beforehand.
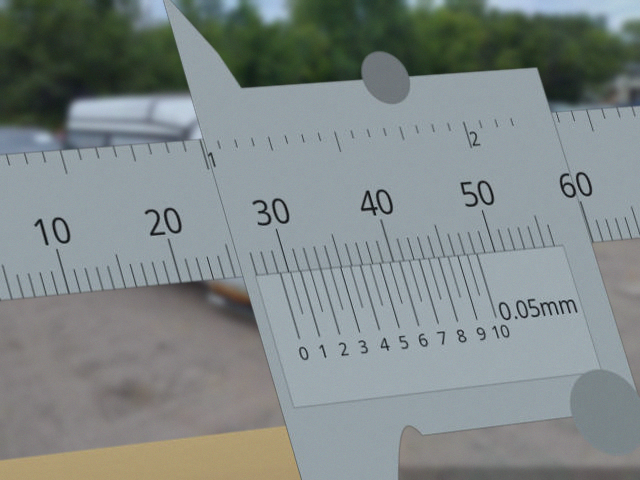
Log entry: 29.2 mm
